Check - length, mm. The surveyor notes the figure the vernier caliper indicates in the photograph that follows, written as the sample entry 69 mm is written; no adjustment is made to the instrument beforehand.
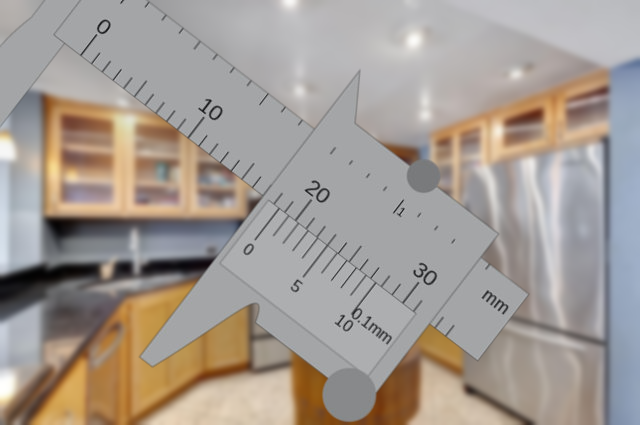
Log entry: 18.5 mm
